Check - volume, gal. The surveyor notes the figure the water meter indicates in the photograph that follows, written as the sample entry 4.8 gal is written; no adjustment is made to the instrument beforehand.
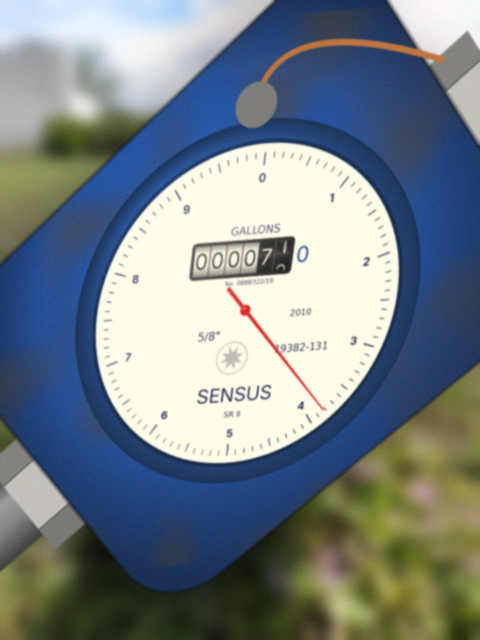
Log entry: 713.8 gal
